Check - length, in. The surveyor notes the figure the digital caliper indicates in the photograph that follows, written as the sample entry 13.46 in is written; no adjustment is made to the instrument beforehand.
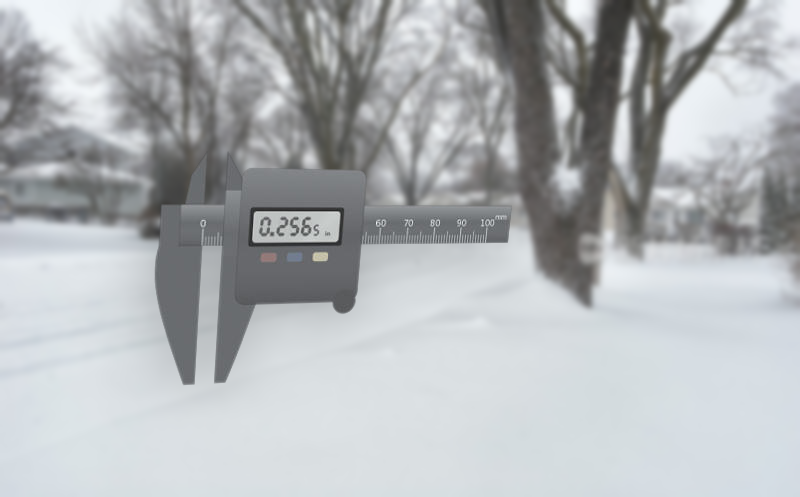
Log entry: 0.2565 in
